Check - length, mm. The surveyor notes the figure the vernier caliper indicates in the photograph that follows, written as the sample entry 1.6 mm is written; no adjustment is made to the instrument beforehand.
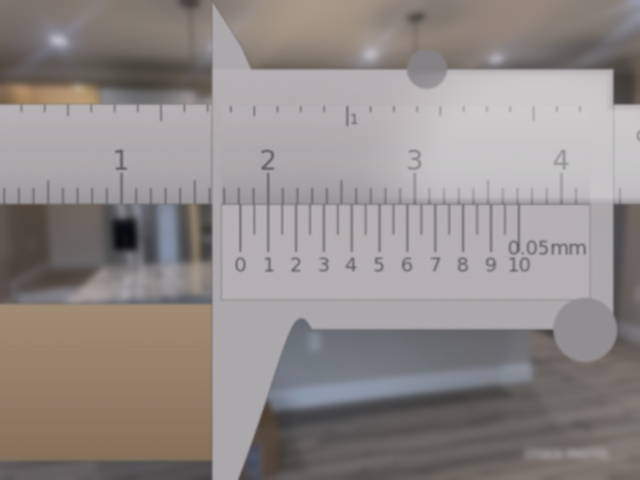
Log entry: 18.1 mm
